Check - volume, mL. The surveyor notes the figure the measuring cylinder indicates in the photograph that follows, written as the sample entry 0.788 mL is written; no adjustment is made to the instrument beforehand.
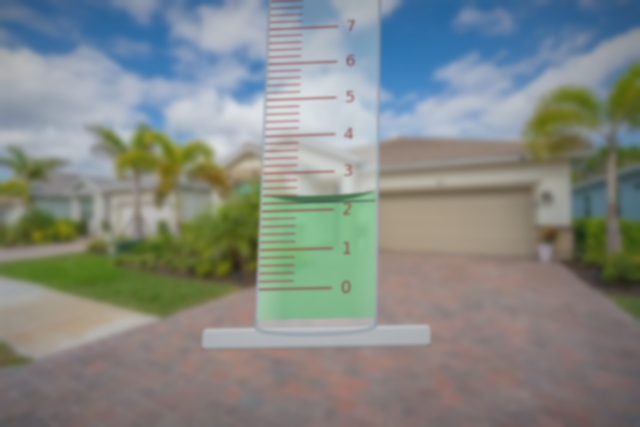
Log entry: 2.2 mL
